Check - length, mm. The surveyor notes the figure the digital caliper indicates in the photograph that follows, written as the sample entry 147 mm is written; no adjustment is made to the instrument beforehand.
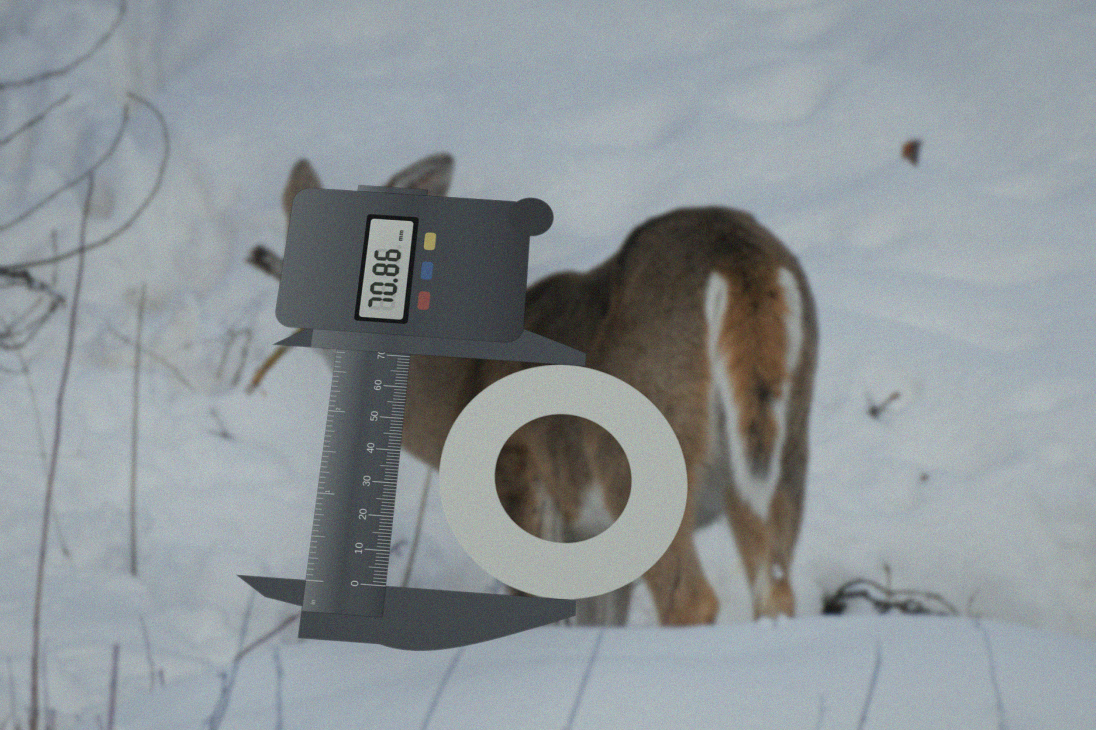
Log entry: 70.86 mm
